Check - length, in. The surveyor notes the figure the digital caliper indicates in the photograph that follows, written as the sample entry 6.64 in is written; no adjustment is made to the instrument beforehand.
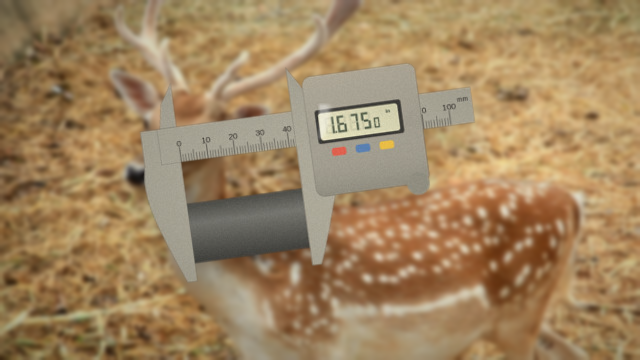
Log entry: 1.6750 in
